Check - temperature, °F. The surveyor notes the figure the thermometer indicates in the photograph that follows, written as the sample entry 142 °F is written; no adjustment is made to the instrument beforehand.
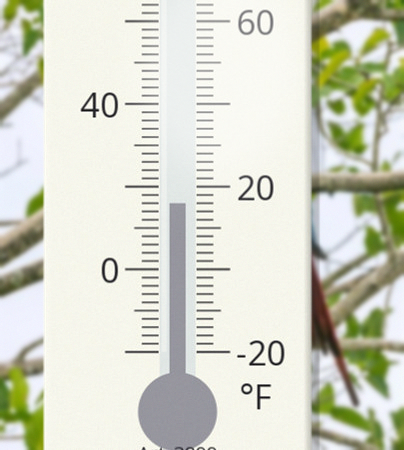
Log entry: 16 °F
